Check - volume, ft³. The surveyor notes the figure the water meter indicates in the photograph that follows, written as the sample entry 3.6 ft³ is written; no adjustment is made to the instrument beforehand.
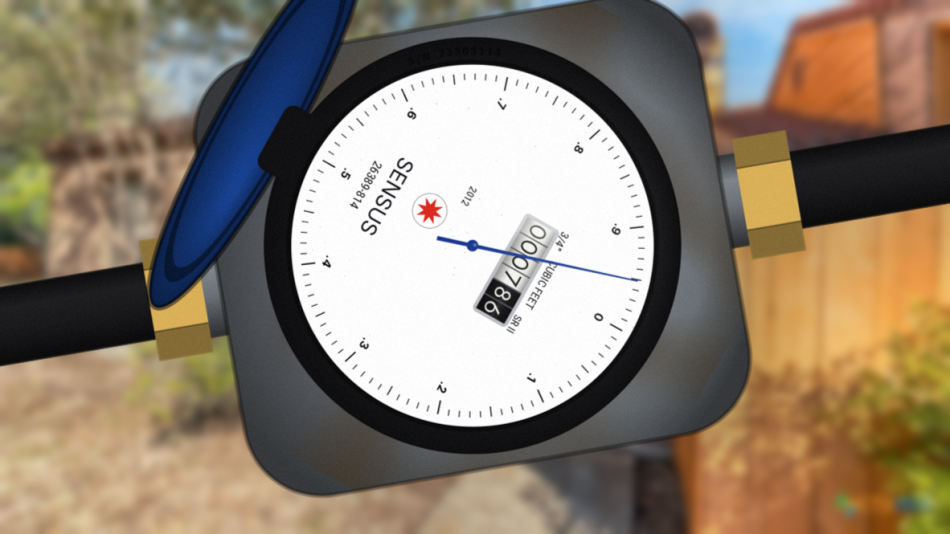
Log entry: 785.95 ft³
